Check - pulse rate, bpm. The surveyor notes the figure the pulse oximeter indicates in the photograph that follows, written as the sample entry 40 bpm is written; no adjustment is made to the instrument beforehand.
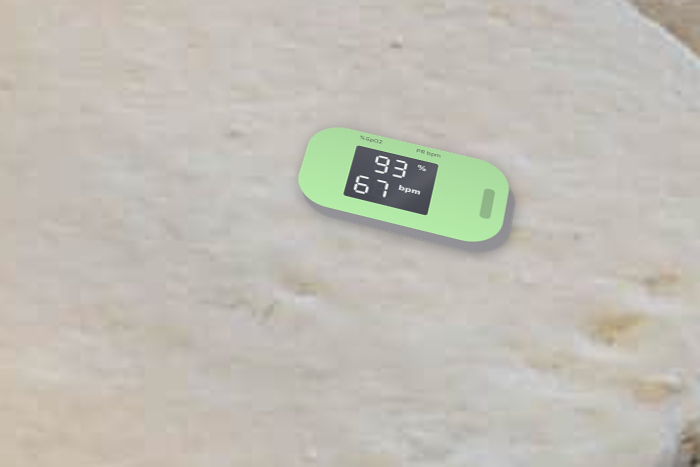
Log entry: 67 bpm
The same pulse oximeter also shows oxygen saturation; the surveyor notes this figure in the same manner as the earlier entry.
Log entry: 93 %
